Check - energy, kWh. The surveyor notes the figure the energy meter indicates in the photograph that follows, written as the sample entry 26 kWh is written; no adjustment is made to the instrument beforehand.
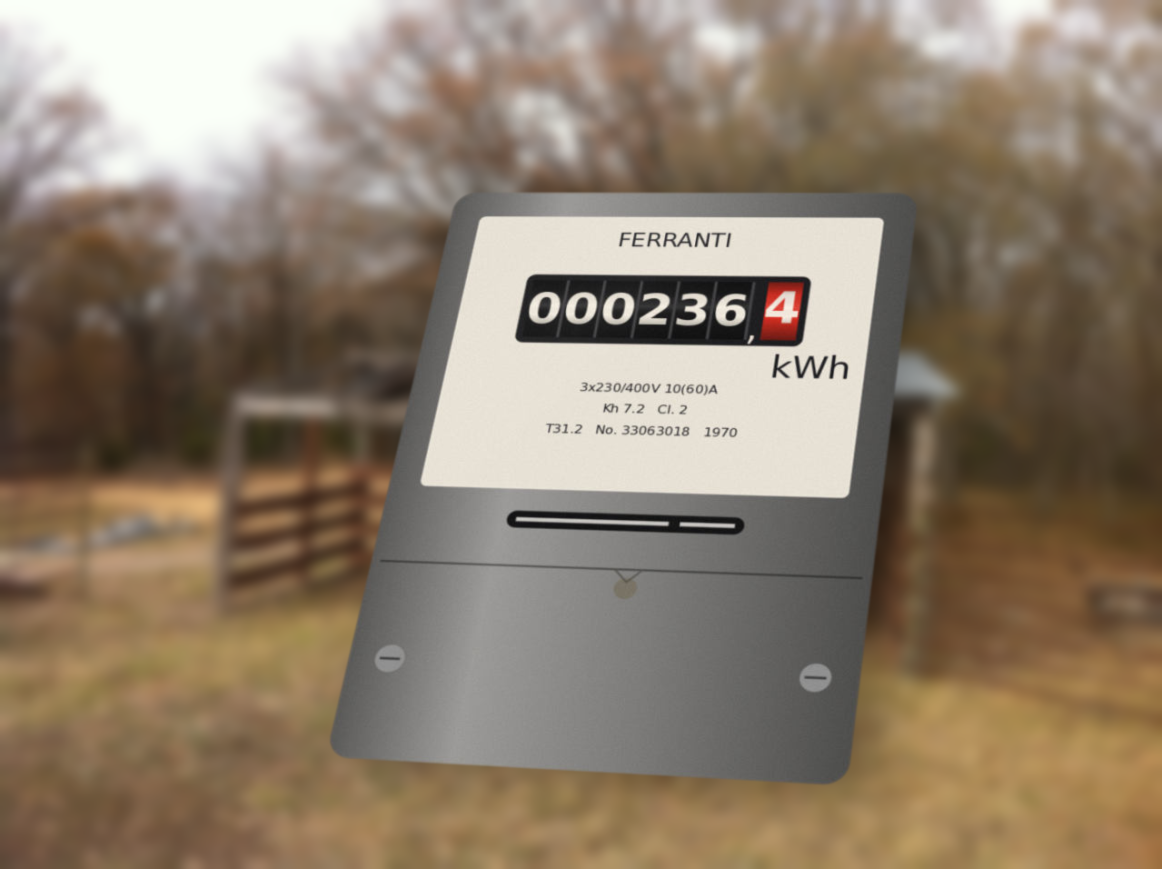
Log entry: 236.4 kWh
